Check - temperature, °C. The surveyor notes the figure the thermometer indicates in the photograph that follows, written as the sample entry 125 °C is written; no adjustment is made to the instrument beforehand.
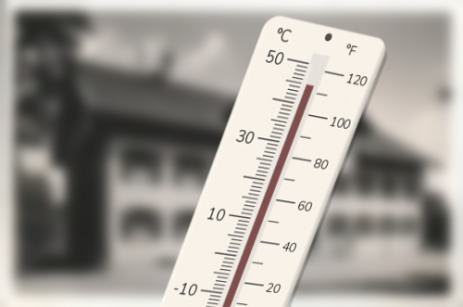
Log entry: 45 °C
